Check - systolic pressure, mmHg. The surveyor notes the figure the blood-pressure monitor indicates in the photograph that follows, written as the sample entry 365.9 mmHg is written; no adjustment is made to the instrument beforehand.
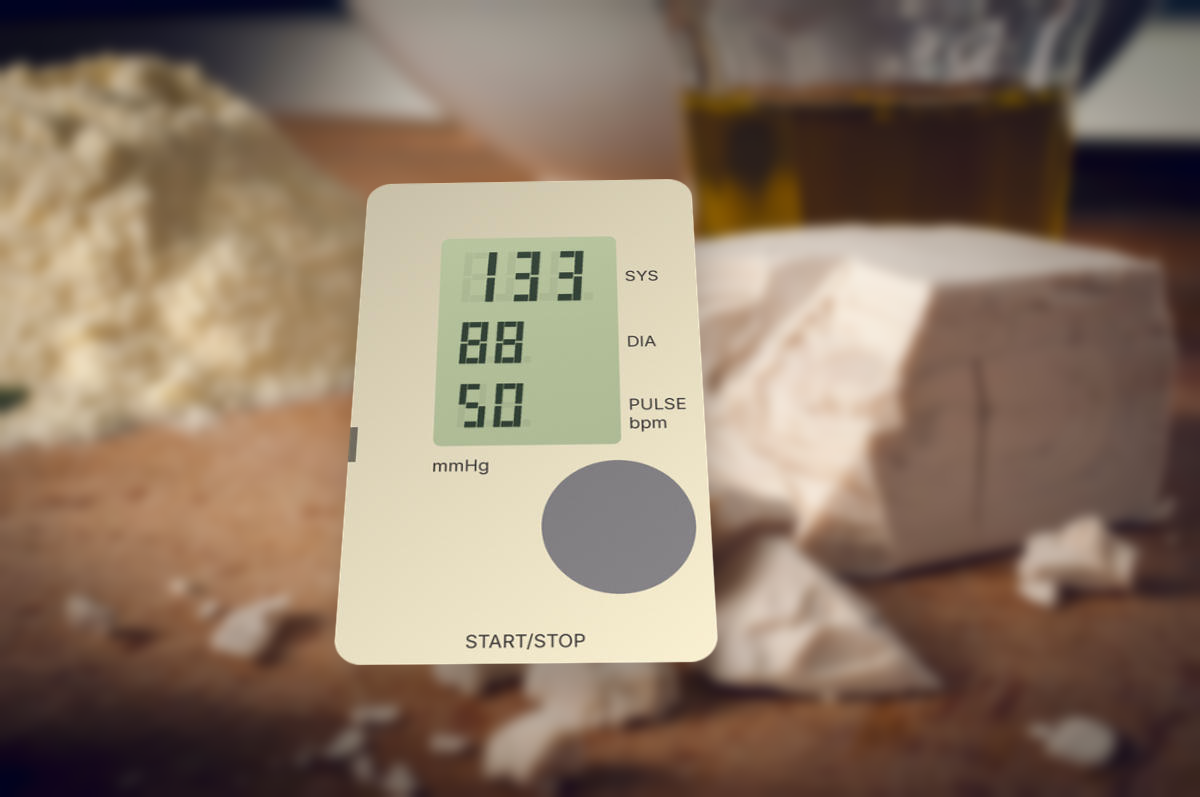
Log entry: 133 mmHg
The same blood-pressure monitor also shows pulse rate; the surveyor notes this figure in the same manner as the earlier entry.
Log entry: 50 bpm
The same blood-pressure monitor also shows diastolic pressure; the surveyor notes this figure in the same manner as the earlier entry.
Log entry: 88 mmHg
